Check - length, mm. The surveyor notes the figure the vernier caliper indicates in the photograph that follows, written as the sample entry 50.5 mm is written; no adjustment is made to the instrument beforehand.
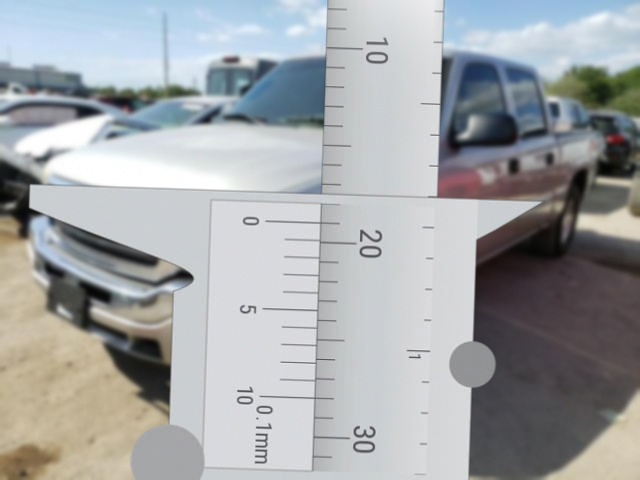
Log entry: 19.0 mm
